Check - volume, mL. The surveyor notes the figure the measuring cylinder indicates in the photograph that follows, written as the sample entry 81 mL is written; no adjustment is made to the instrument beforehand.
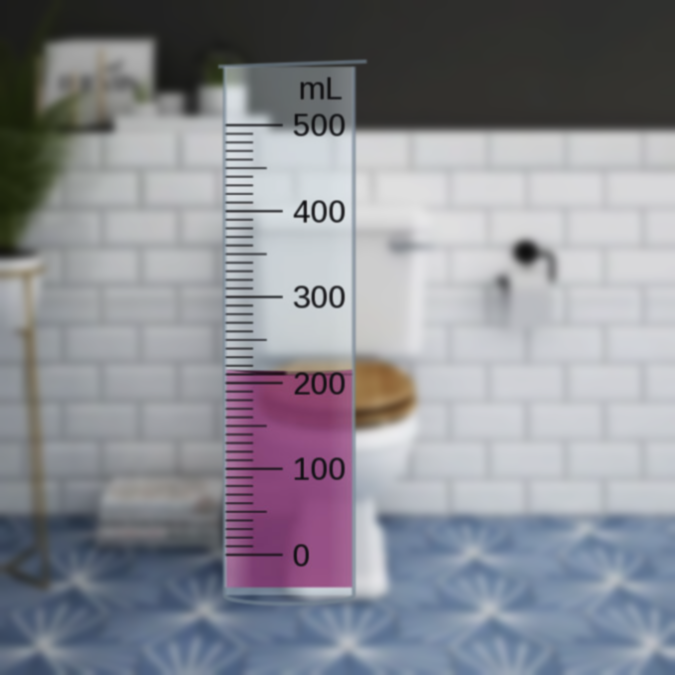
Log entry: 210 mL
